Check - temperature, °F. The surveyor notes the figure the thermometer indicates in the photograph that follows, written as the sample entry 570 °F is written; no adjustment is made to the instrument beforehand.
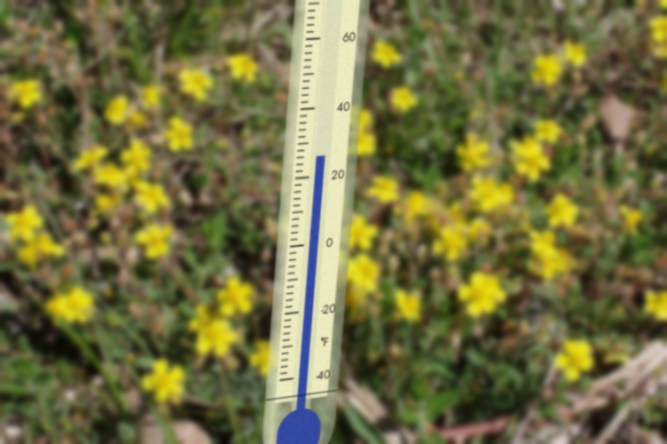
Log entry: 26 °F
